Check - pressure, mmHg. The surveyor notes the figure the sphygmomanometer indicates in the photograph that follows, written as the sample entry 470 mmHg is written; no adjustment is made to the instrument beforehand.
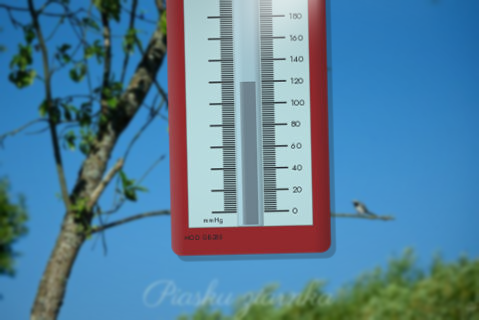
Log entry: 120 mmHg
